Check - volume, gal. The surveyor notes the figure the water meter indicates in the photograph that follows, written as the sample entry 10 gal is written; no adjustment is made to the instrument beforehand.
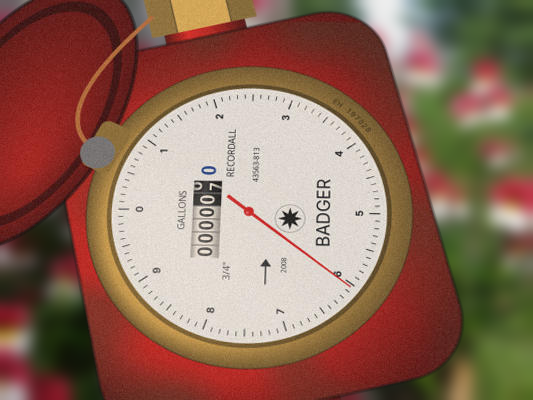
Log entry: 66.0 gal
